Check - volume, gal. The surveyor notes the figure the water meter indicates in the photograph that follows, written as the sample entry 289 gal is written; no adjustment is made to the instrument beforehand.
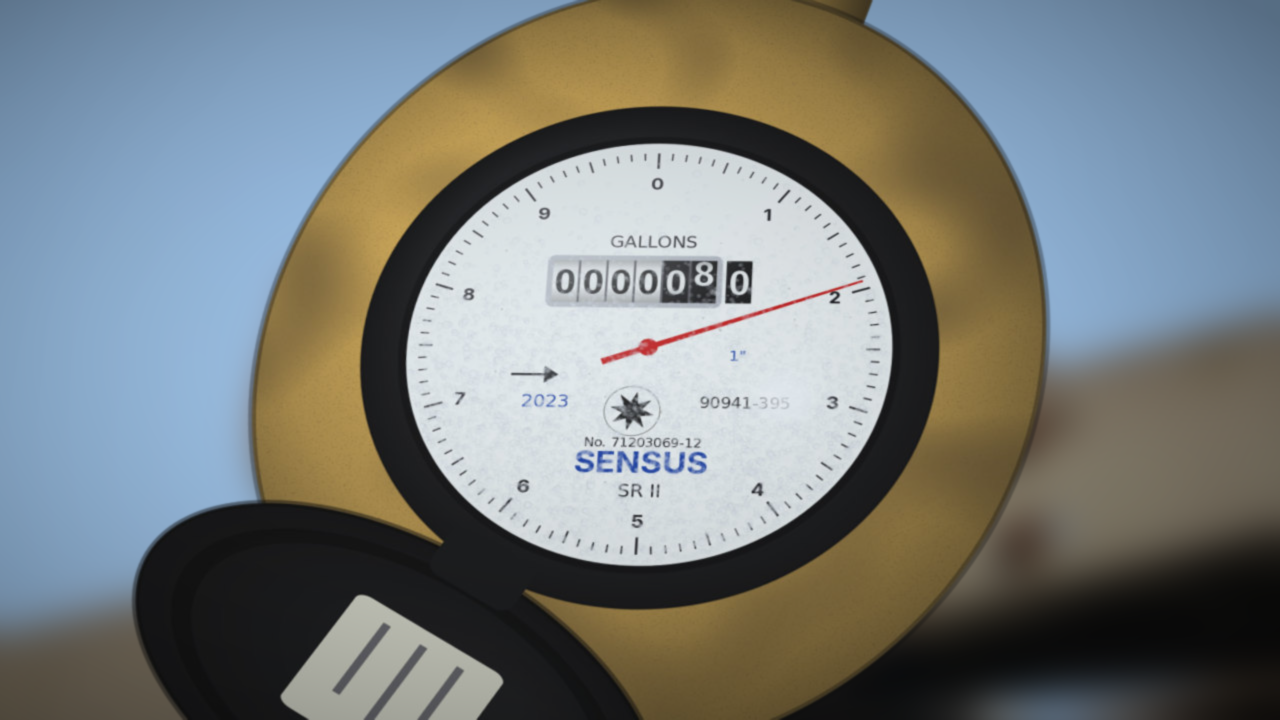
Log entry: 81.9 gal
